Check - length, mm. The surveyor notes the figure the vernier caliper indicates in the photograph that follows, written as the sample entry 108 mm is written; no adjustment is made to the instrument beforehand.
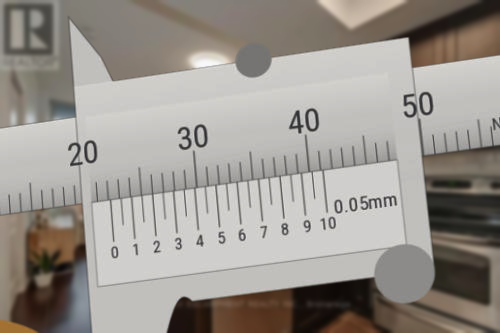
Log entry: 22.2 mm
